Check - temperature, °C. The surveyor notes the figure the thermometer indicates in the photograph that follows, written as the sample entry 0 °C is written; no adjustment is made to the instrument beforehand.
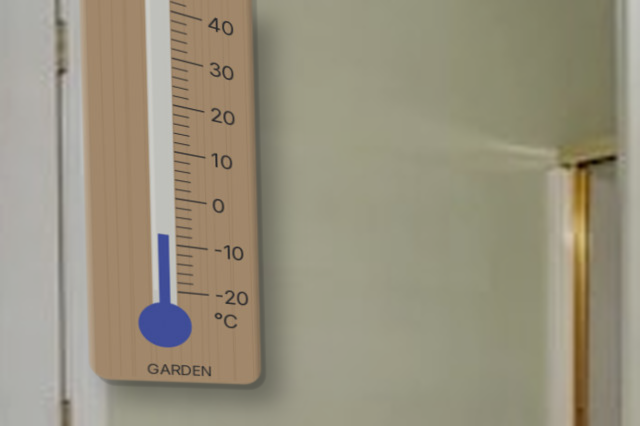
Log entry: -8 °C
